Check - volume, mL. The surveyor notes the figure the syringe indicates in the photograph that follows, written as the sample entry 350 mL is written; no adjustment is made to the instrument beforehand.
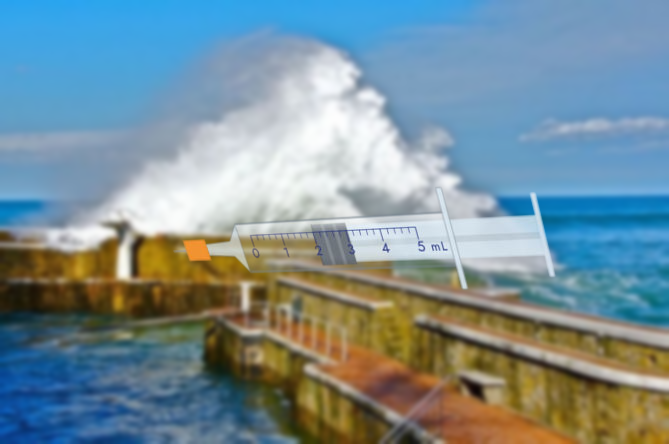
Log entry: 2 mL
